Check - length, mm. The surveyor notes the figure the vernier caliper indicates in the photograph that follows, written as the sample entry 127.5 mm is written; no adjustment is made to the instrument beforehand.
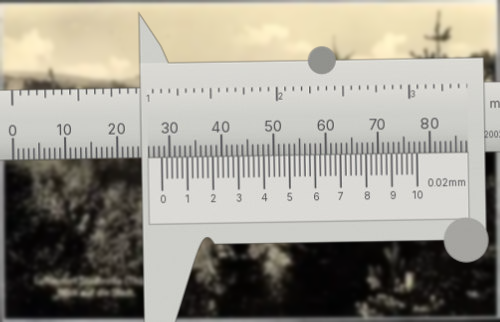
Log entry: 28.5 mm
